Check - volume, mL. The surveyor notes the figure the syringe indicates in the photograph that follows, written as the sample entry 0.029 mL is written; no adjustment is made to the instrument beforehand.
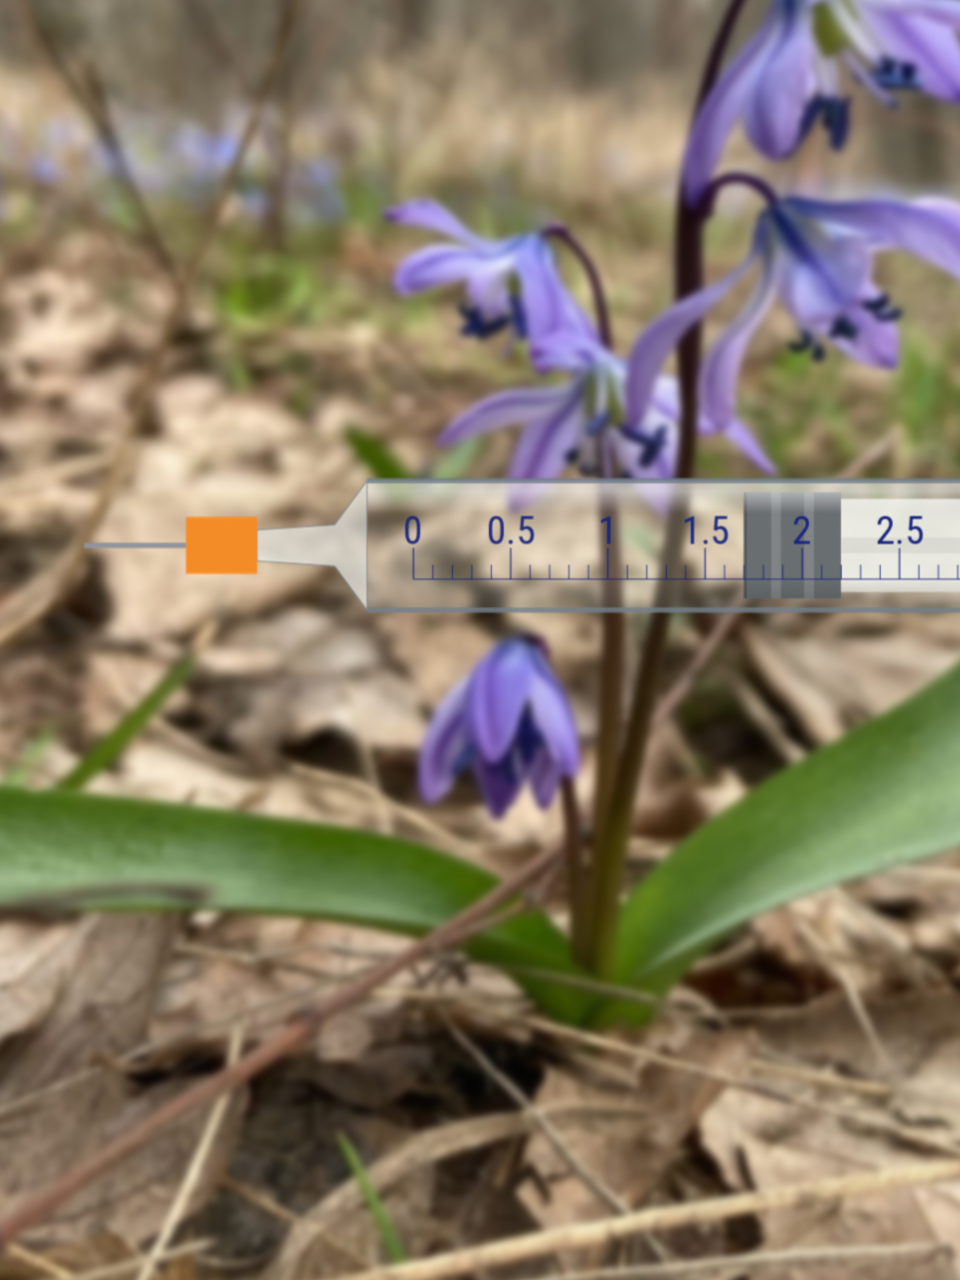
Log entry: 1.7 mL
